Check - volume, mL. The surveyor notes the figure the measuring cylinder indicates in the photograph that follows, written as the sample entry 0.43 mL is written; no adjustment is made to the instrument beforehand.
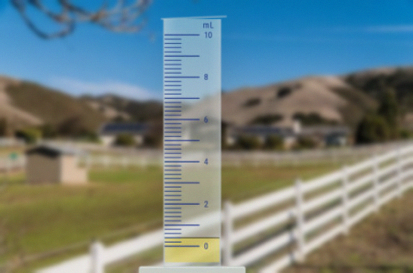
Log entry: 0.4 mL
